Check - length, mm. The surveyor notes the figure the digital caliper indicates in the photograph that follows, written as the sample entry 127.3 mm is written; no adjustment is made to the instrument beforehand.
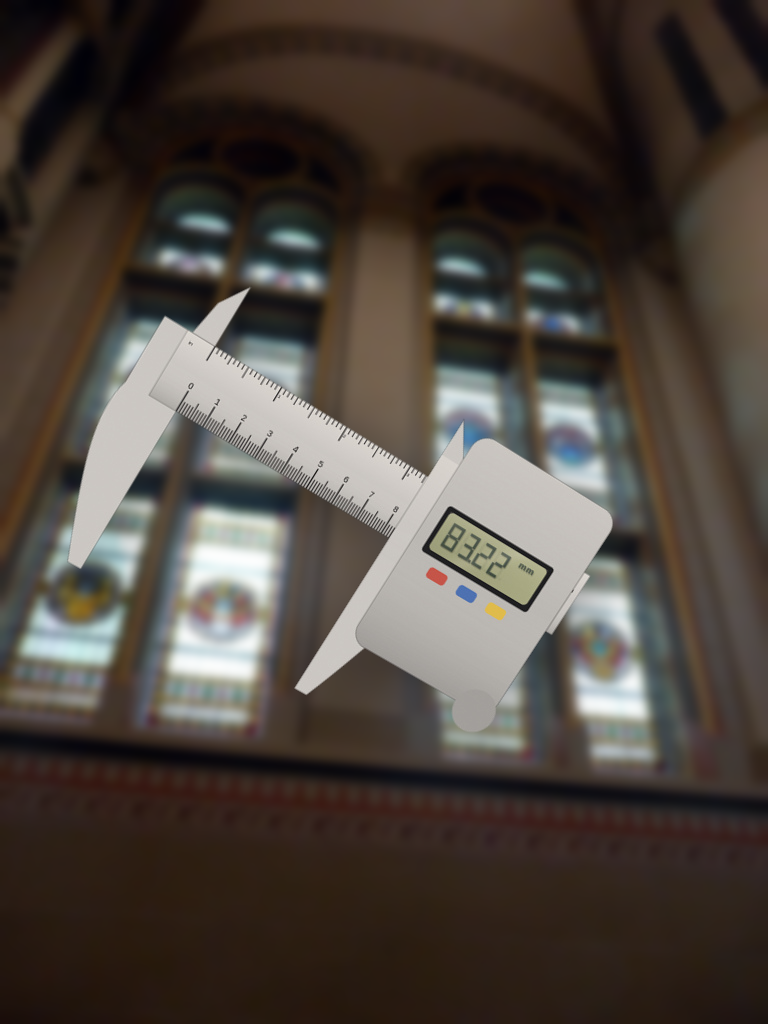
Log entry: 83.22 mm
